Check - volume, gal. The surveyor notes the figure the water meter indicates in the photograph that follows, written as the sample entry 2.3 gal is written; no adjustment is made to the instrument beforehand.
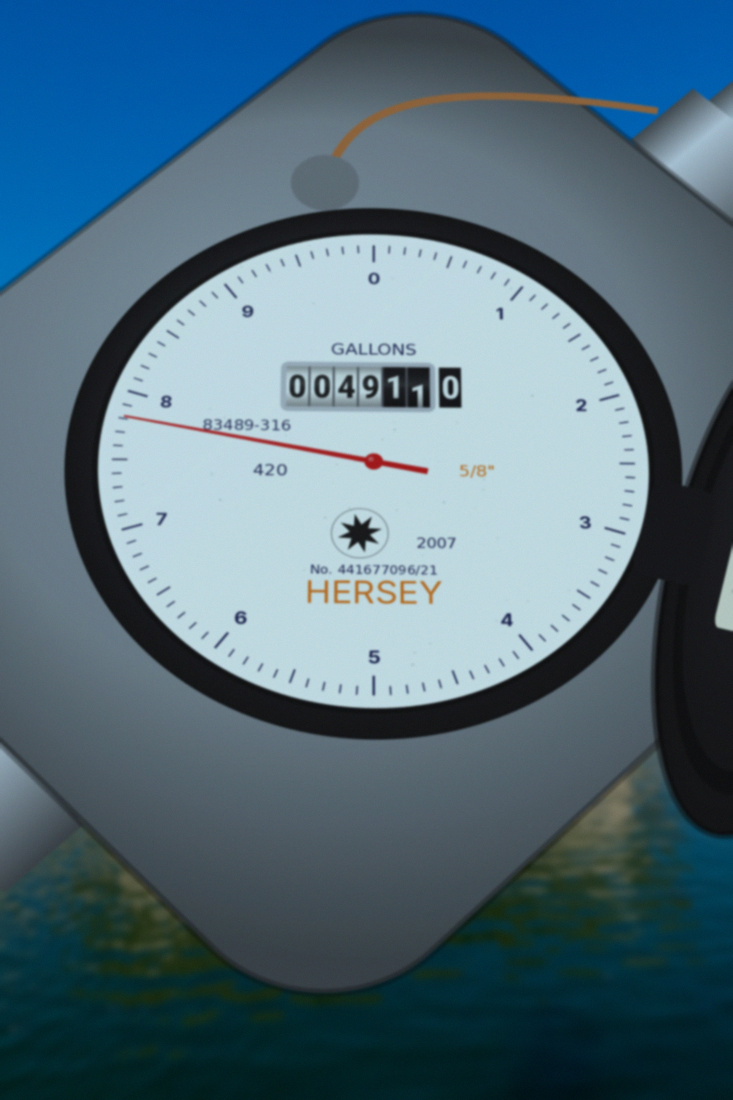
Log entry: 49107.8 gal
